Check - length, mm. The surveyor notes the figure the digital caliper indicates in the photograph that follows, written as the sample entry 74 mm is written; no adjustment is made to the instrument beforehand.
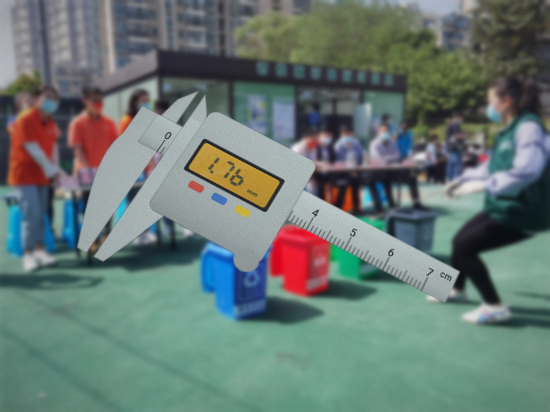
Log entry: 1.76 mm
